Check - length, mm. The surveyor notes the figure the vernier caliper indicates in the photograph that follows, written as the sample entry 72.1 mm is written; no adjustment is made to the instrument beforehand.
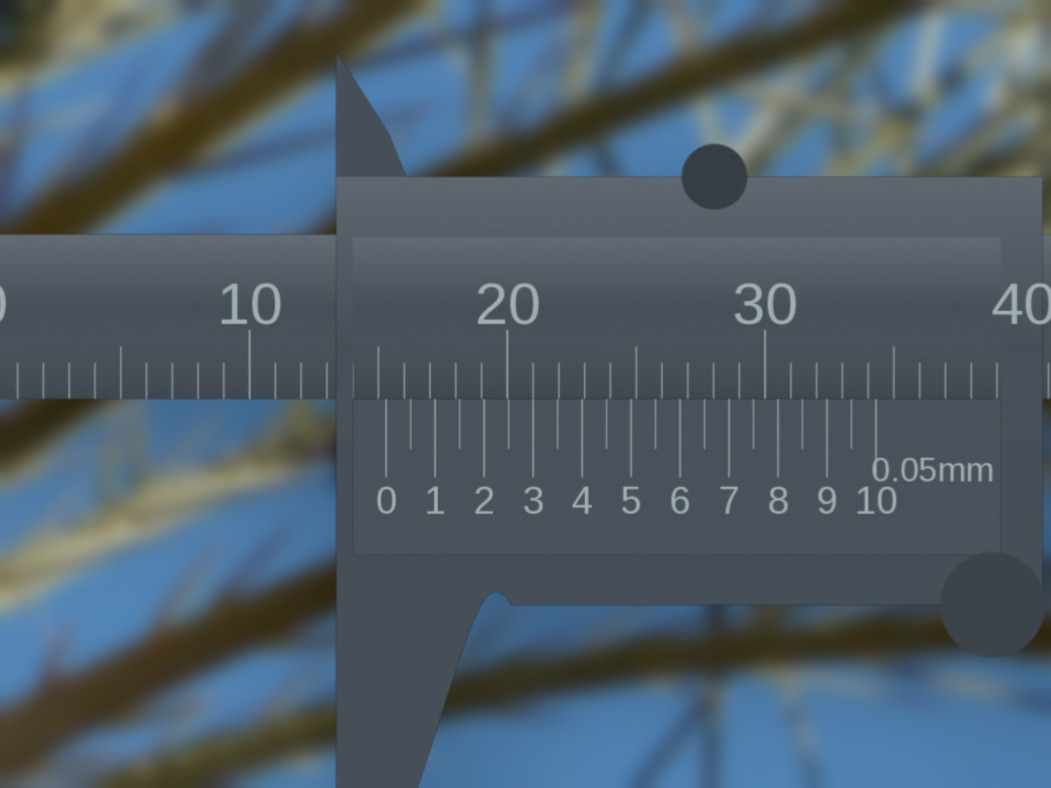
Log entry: 15.30 mm
